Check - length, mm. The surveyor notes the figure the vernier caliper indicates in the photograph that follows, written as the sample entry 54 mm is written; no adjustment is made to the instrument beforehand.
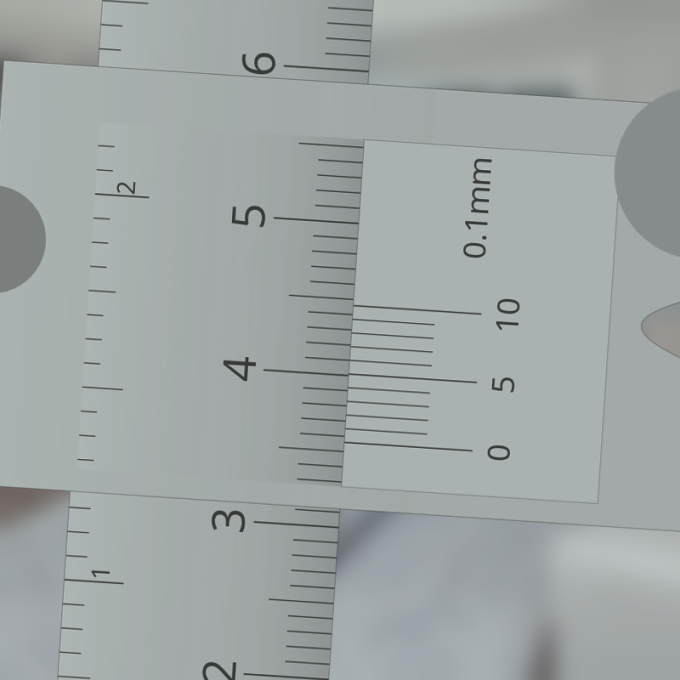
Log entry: 35.6 mm
